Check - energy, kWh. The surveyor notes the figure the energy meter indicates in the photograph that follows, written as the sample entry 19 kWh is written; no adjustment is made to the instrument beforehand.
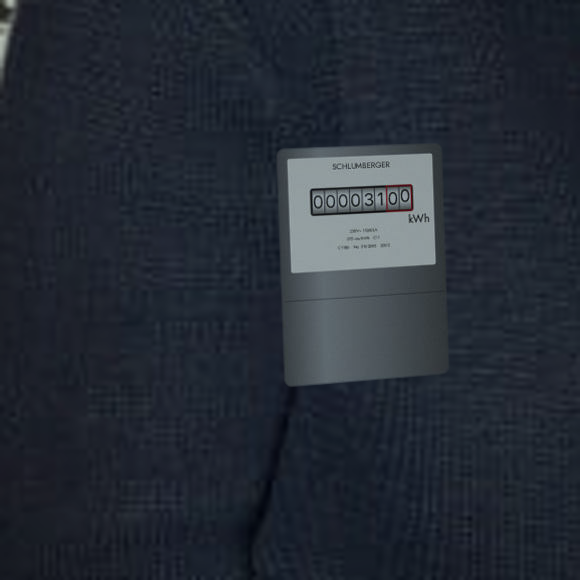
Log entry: 31.00 kWh
